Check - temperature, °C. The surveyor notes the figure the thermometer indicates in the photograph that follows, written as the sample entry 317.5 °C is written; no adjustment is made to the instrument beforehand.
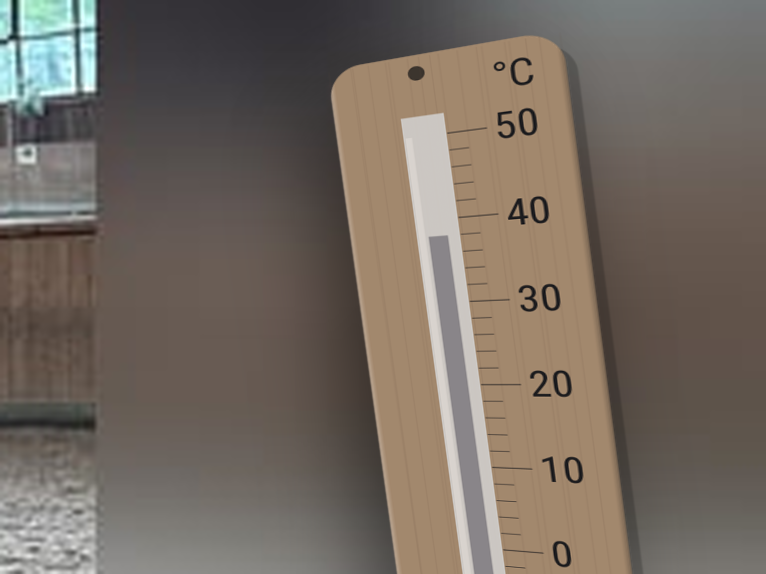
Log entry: 38 °C
